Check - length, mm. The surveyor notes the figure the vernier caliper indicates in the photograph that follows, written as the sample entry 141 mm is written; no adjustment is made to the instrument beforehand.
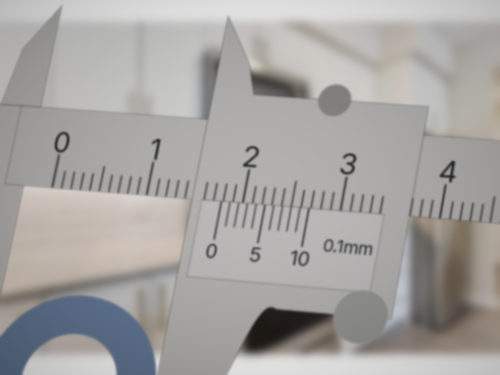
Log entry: 17.8 mm
